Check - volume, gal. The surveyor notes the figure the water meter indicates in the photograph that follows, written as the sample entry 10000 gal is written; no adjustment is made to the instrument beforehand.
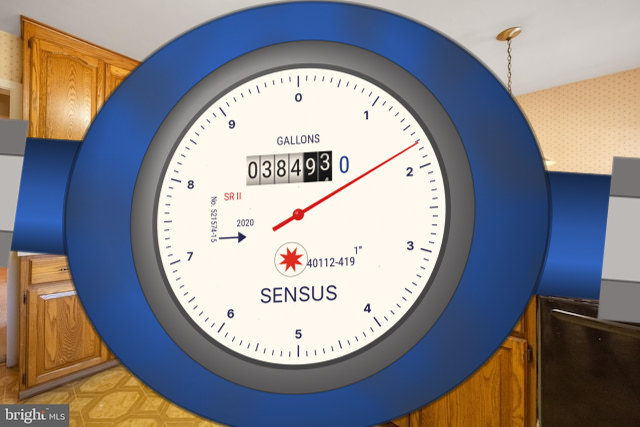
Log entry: 384931.7 gal
